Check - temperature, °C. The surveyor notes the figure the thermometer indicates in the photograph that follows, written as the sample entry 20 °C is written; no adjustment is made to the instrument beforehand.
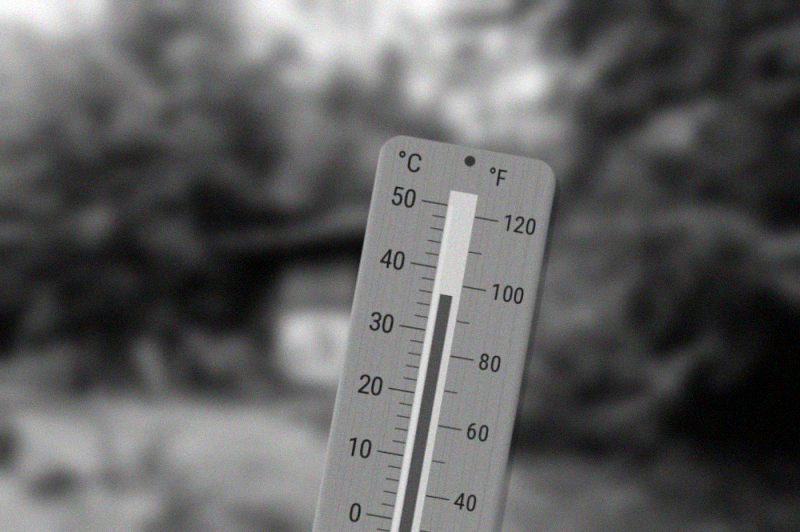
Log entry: 36 °C
